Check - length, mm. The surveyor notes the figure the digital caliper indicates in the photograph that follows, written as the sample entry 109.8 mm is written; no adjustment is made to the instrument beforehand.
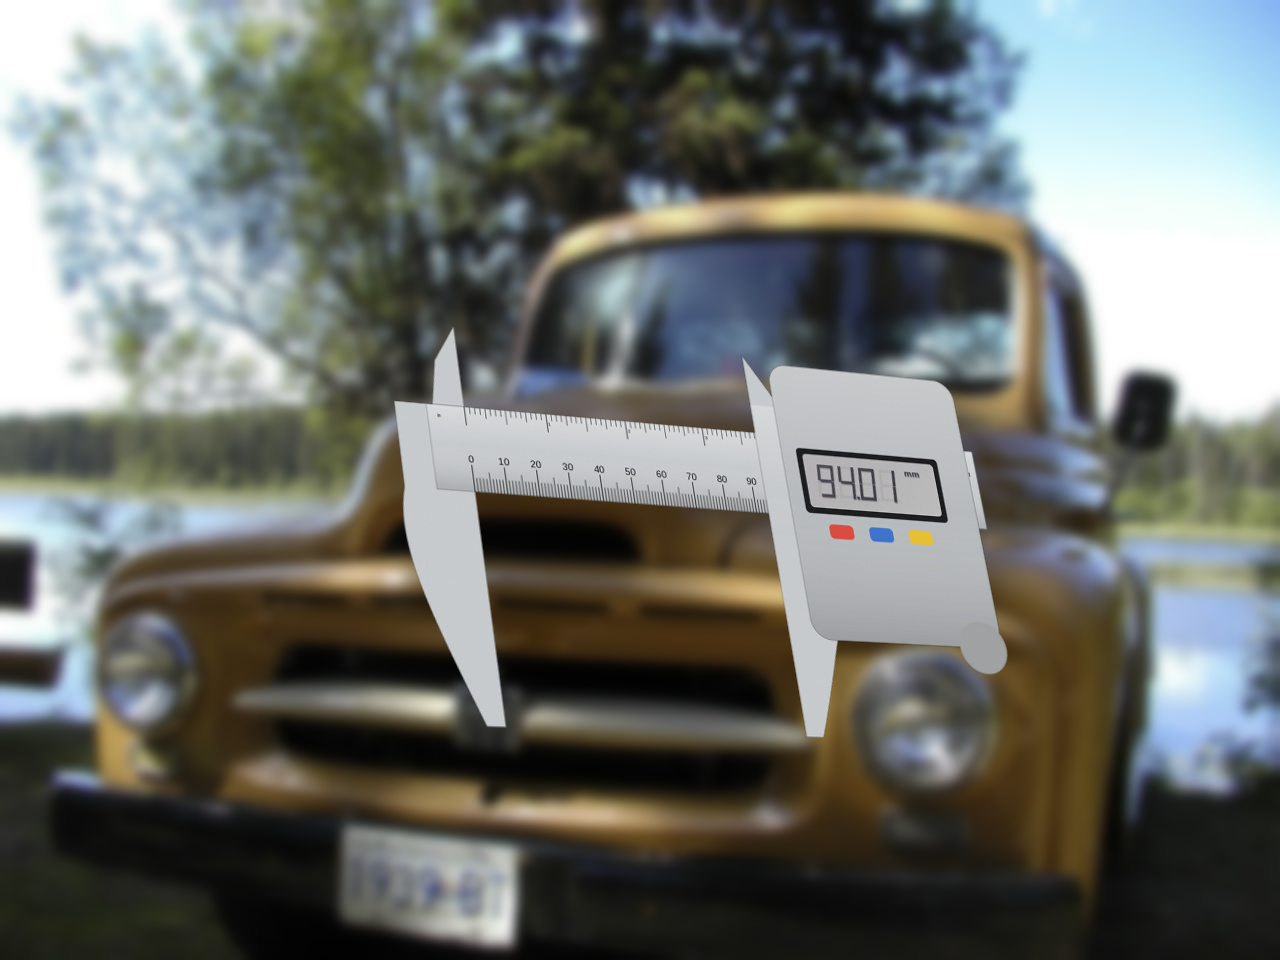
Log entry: 94.01 mm
